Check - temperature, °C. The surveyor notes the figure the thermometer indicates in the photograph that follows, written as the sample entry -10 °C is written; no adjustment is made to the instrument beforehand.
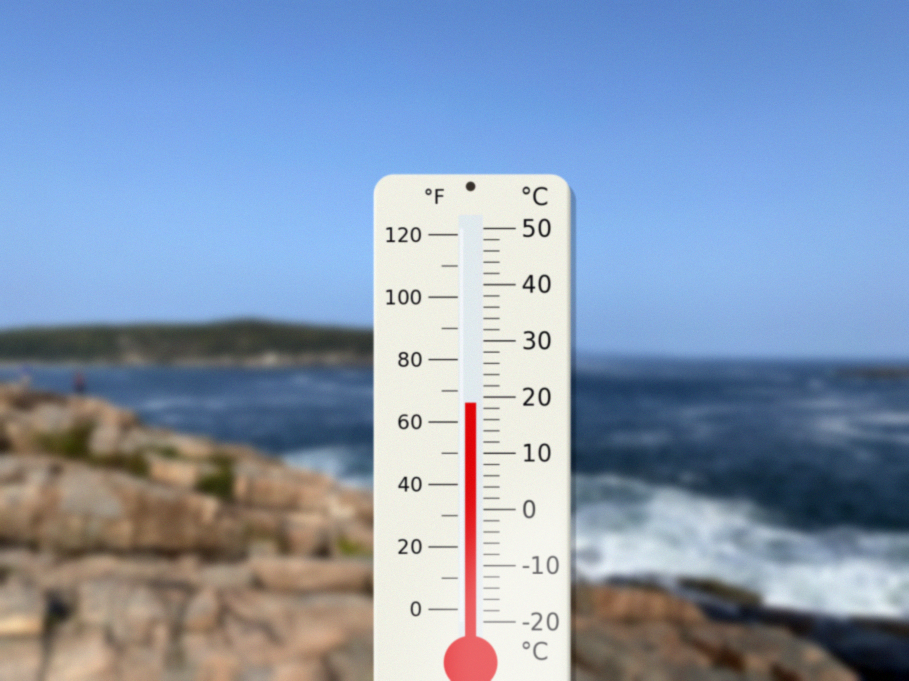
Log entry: 19 °C
